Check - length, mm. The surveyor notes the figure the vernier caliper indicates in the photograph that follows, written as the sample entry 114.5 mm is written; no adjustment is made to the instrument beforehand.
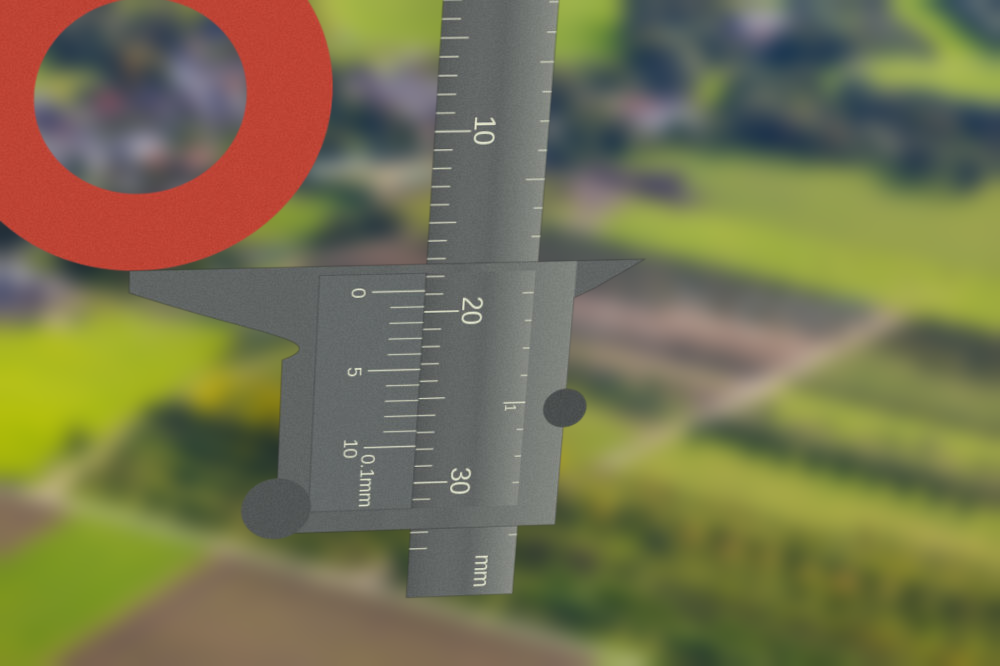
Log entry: 18.8 mm
